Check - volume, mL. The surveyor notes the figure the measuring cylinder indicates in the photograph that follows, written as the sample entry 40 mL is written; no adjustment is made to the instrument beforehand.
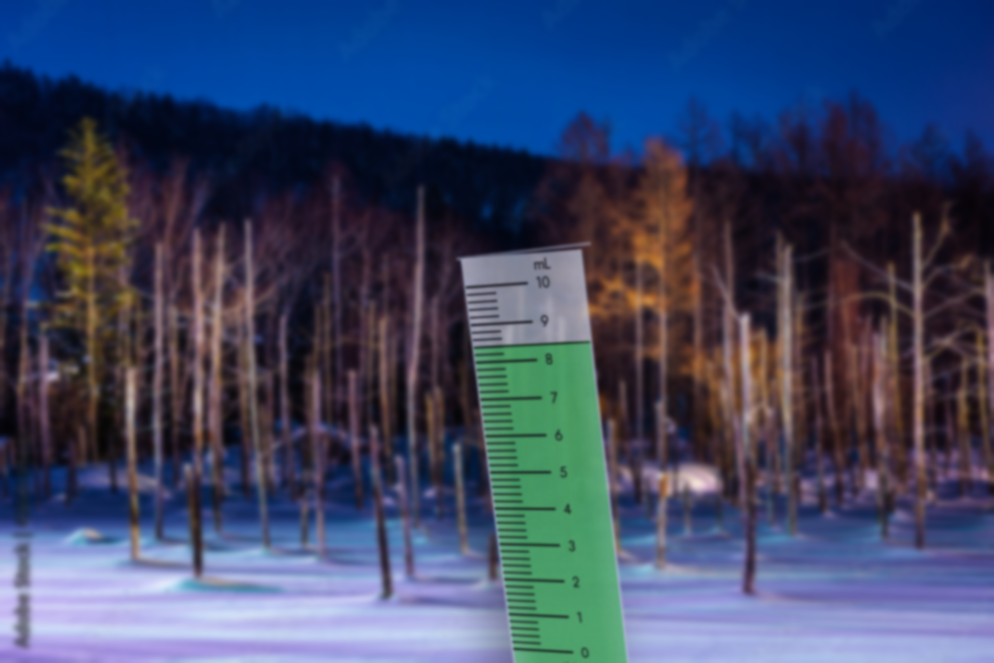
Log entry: 8.4 mL
